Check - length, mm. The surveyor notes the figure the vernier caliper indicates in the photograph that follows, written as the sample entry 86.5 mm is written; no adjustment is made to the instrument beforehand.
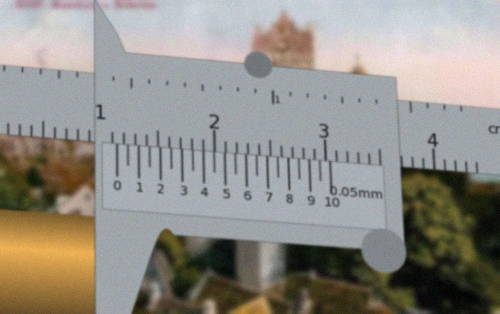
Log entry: 11.4 mm
